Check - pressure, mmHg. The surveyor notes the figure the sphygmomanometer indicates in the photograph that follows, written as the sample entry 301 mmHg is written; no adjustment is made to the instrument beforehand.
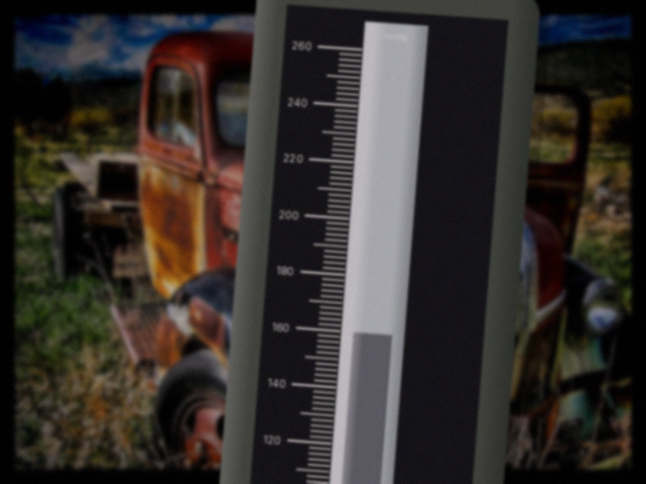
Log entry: 160 mmHg
